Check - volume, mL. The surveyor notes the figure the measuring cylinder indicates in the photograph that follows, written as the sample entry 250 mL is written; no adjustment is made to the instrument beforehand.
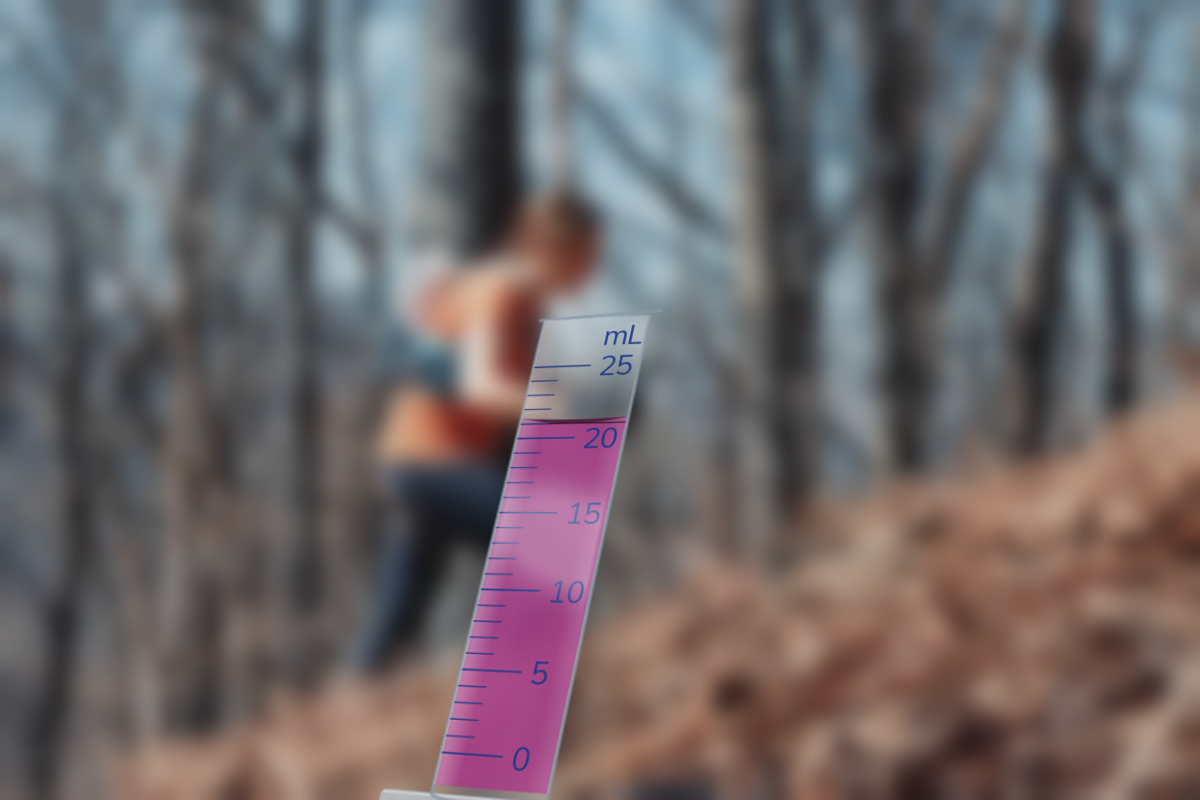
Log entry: 21 mL
